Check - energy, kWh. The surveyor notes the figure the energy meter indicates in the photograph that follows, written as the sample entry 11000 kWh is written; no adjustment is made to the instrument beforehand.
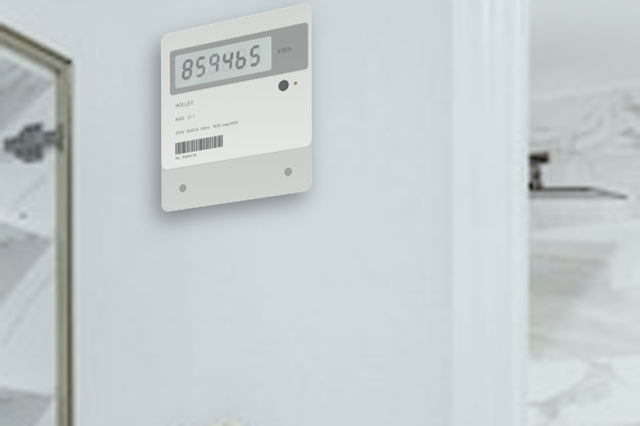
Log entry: 859465 kWh
